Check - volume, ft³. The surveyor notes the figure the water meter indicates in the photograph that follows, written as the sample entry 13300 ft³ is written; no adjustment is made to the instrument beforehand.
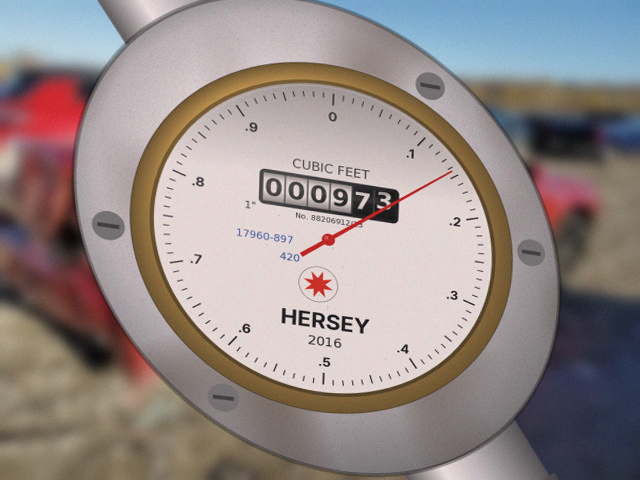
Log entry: 973.14 ft³
